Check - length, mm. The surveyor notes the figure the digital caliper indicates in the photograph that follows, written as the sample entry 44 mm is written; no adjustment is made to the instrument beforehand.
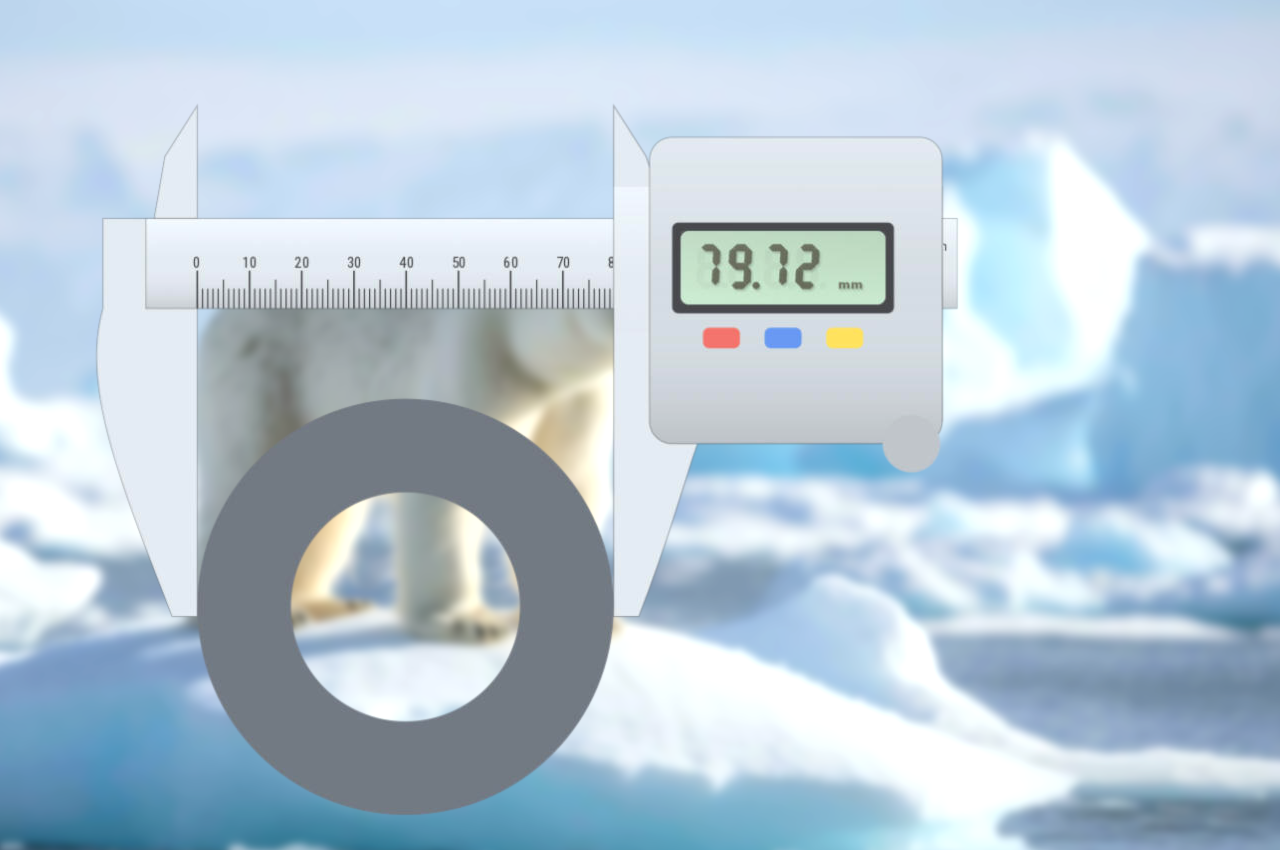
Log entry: 79.72 mm
